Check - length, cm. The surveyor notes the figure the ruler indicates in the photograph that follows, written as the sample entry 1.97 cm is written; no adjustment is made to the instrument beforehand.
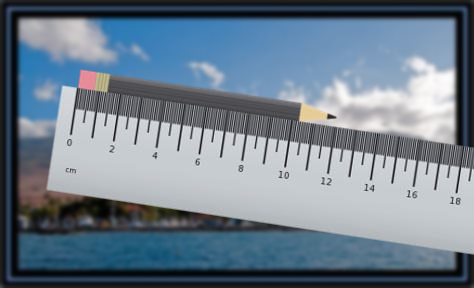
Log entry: 12 cm
